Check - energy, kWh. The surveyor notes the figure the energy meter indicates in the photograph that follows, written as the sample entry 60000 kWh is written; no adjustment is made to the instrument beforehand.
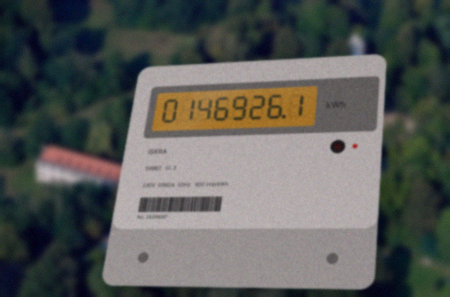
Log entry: 146926.1 kWh
